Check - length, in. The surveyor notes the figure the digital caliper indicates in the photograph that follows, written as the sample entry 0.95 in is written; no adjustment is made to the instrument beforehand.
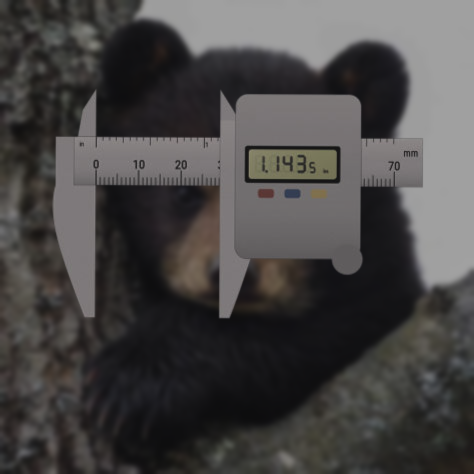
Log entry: 1.1435 in
